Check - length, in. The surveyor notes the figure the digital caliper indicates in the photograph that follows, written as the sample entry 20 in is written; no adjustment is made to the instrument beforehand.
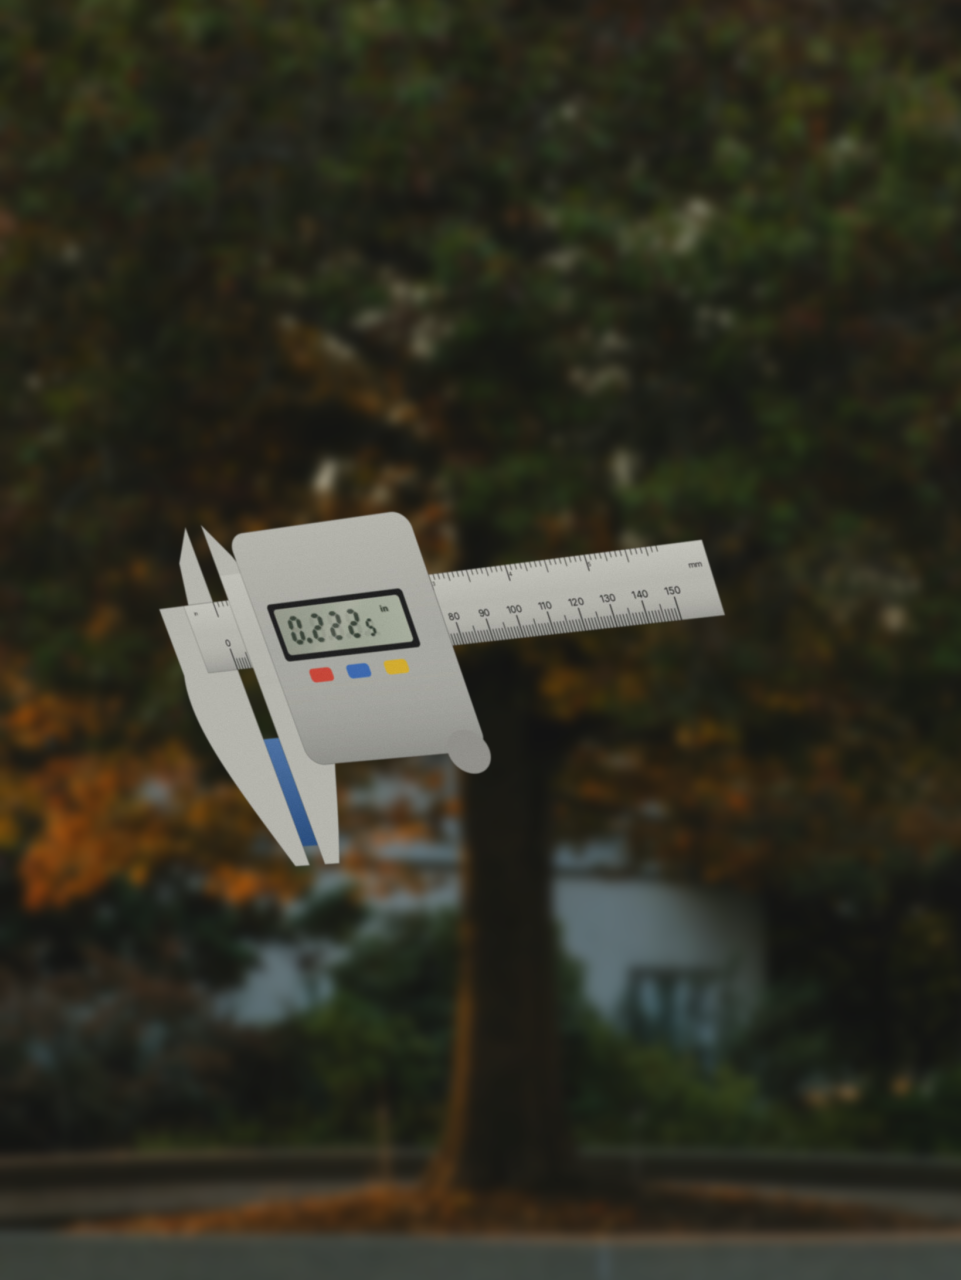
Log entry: 0.2225 in
